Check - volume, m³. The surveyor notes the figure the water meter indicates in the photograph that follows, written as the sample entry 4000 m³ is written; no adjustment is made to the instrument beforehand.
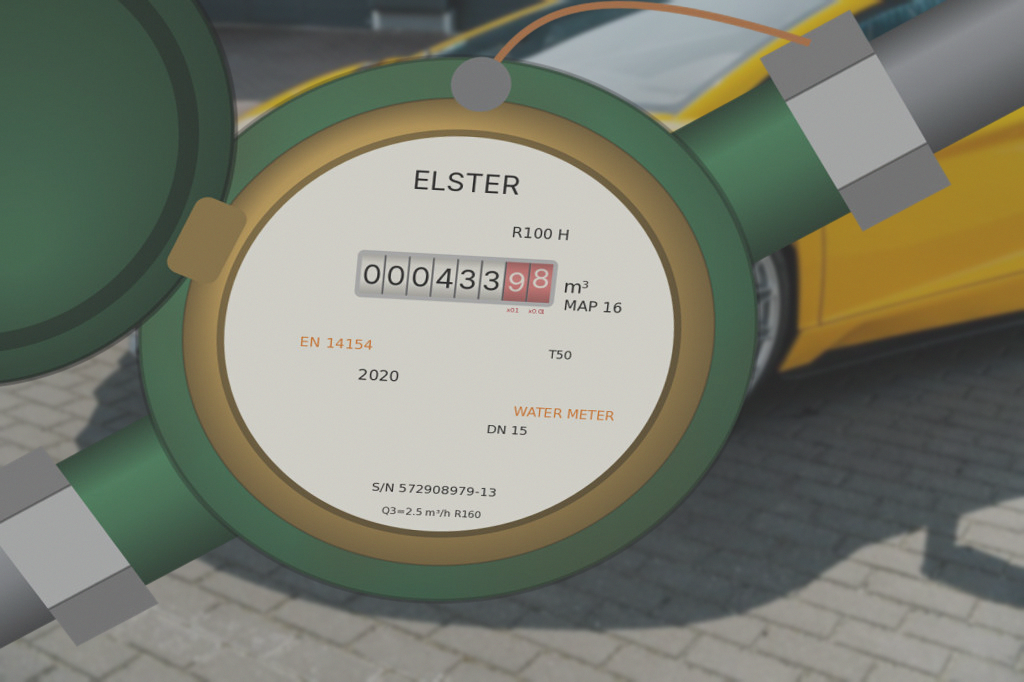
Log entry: 433.98 m³
